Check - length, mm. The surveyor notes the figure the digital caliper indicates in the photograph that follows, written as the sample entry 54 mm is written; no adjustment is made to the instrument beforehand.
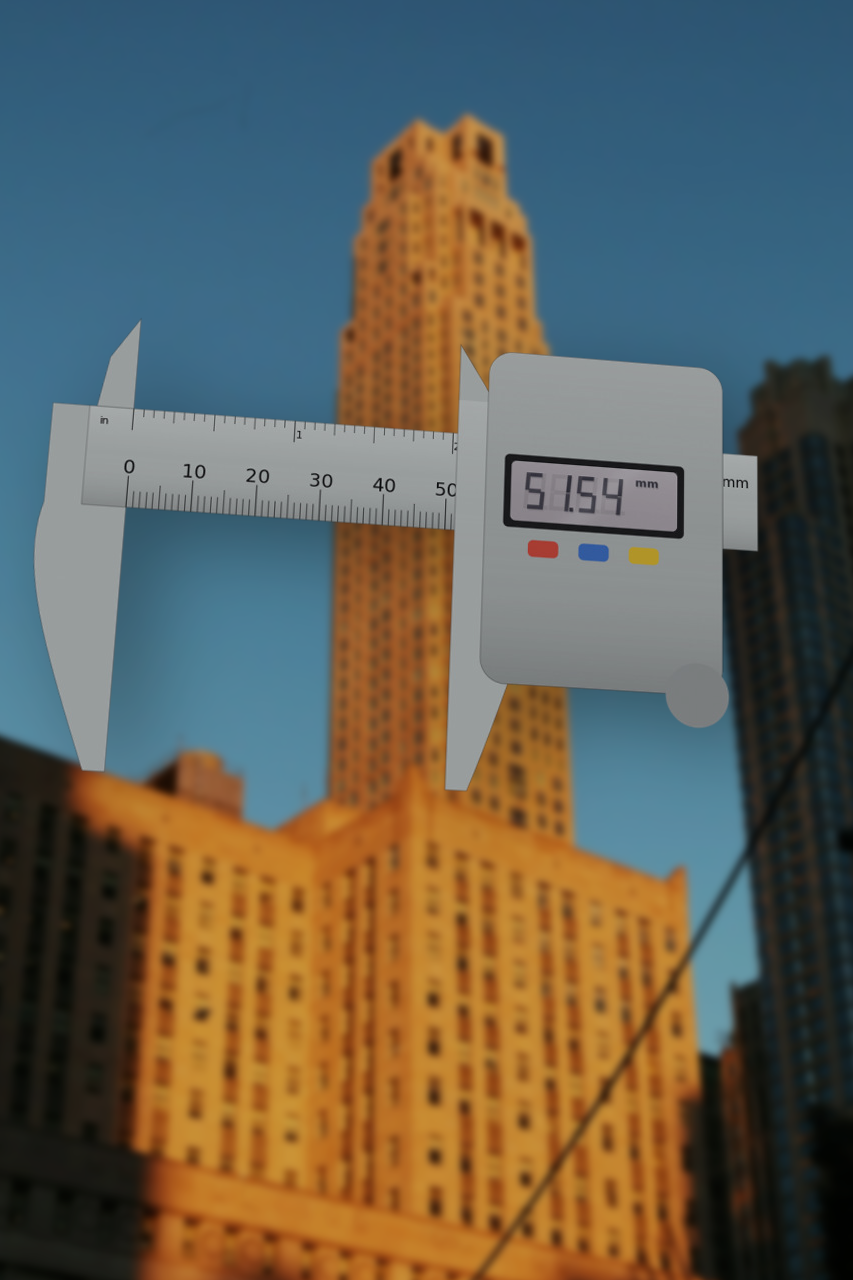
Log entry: 51.54 mm
